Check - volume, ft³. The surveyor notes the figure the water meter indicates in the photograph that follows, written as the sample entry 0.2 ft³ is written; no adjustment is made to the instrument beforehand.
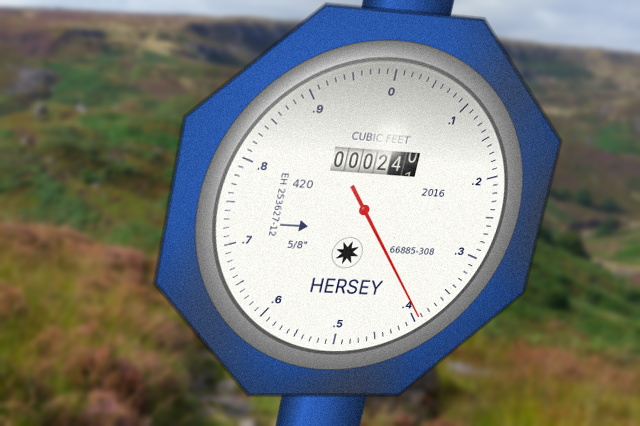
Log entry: 240.39 ft³
